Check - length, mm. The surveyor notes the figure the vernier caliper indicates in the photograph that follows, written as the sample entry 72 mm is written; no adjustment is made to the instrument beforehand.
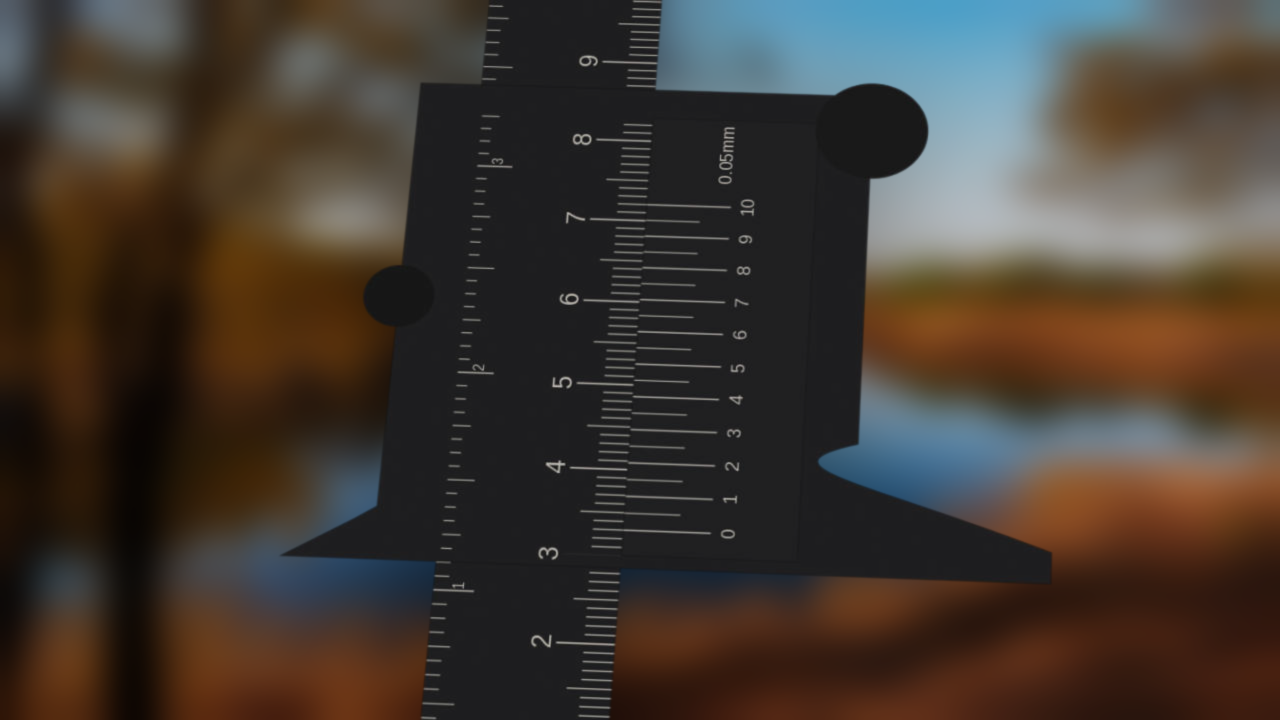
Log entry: 33.0 mm
